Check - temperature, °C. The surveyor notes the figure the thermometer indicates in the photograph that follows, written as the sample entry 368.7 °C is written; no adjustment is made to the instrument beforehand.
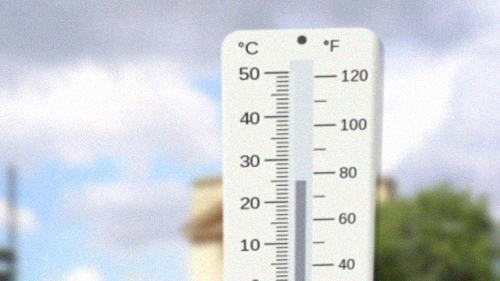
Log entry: 25 °C
